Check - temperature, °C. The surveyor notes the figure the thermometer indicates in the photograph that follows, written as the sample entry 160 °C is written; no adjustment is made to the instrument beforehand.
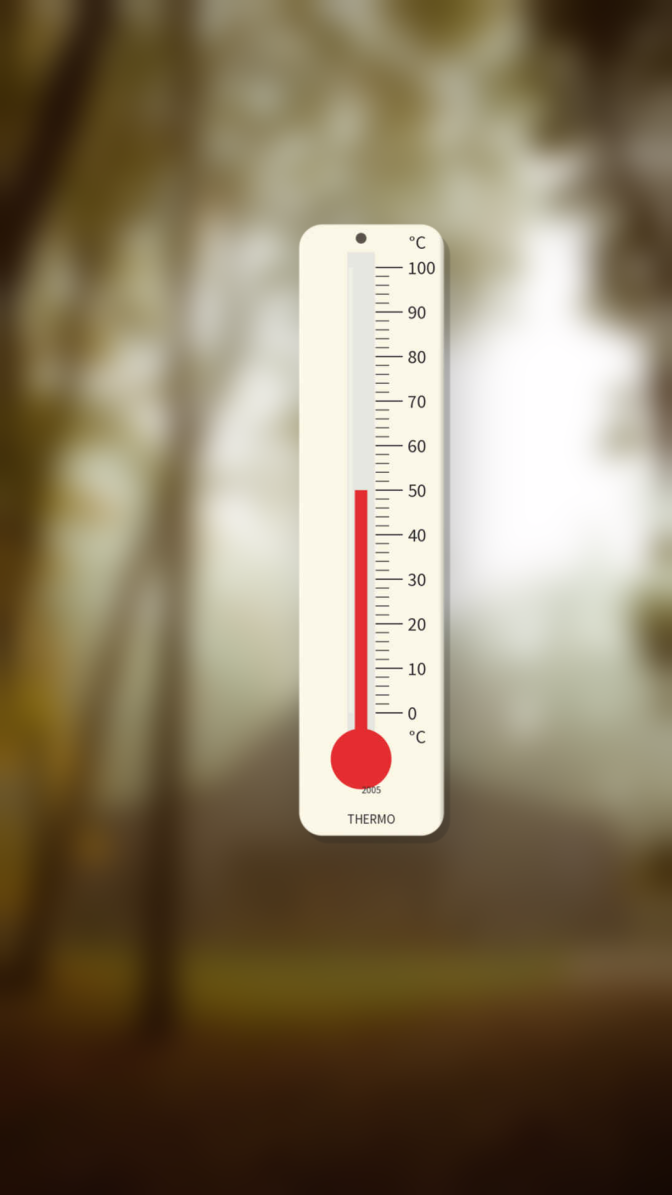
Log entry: 50 °C
